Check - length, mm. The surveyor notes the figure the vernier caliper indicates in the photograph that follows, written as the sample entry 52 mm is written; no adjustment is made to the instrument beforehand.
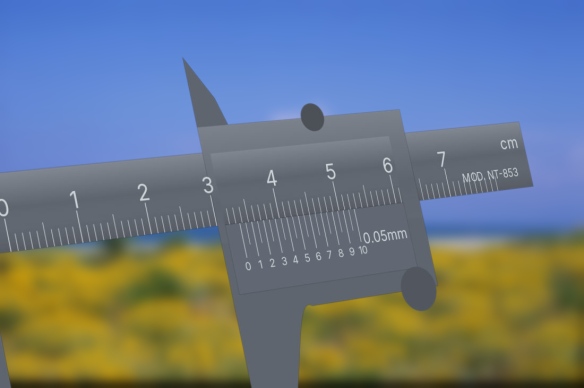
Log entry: 33.6 mm
